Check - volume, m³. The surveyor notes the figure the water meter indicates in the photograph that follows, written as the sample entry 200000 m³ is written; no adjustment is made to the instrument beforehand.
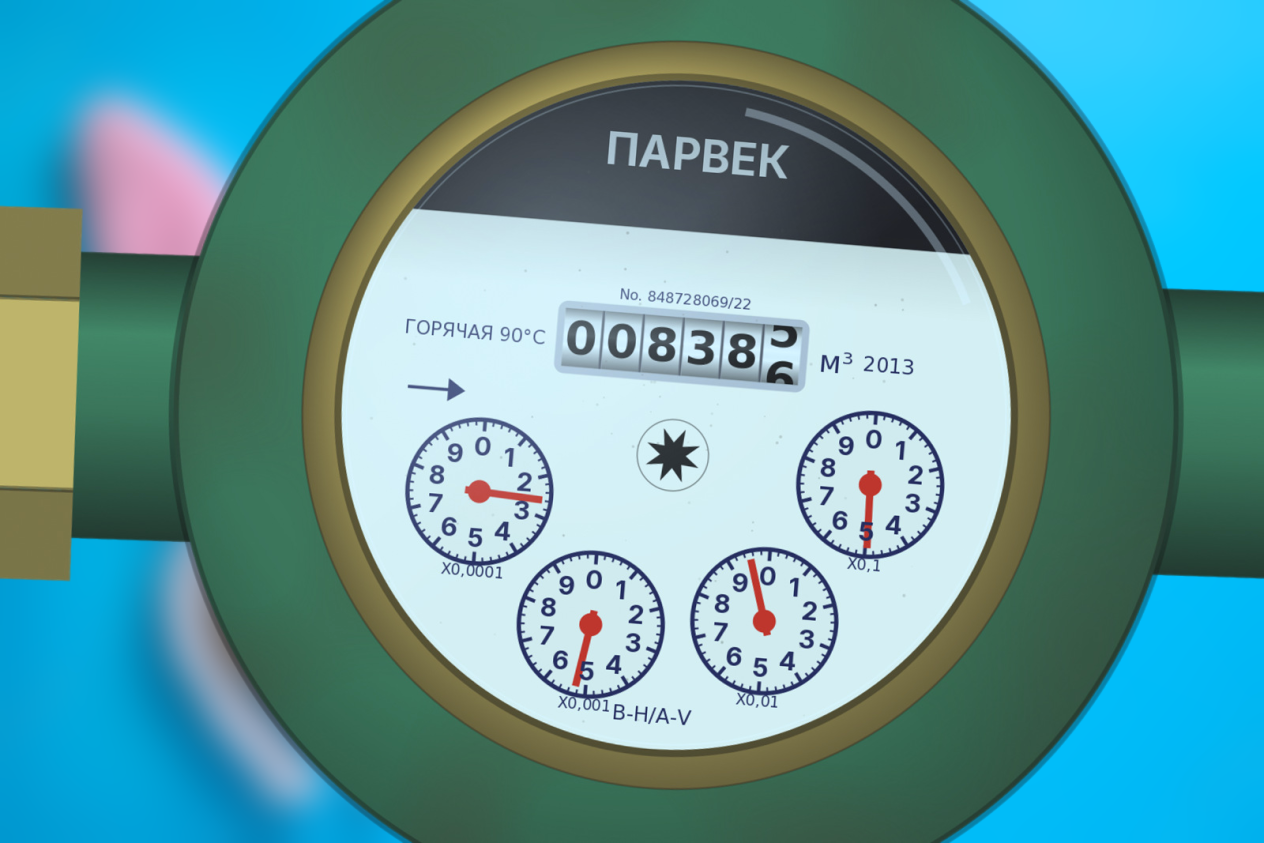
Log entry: 8385.4952 m³
